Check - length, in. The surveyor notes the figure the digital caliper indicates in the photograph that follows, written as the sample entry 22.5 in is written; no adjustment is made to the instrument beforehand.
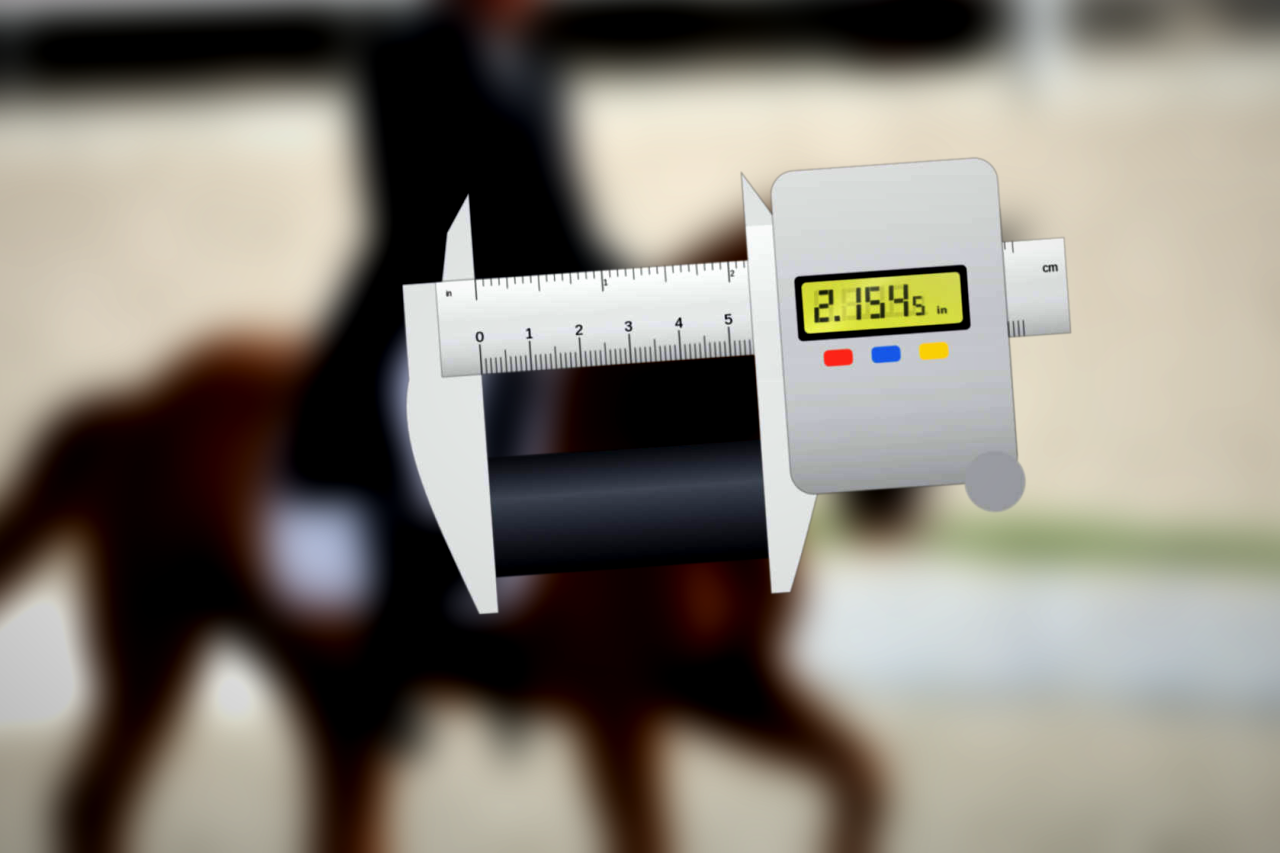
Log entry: 2.1545 in
